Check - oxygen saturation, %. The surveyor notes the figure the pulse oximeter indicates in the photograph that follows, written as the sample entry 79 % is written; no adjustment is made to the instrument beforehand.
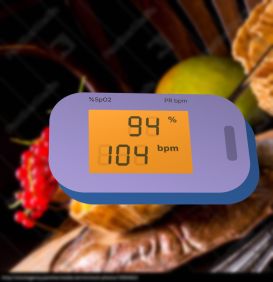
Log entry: 94 %
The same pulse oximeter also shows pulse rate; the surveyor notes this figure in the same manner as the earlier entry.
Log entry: 104 bpm
